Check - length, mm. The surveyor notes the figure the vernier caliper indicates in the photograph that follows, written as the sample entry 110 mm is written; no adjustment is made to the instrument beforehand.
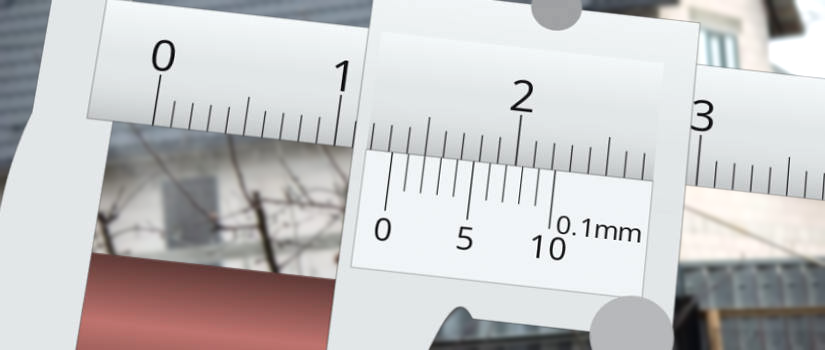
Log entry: 13.2 mm
